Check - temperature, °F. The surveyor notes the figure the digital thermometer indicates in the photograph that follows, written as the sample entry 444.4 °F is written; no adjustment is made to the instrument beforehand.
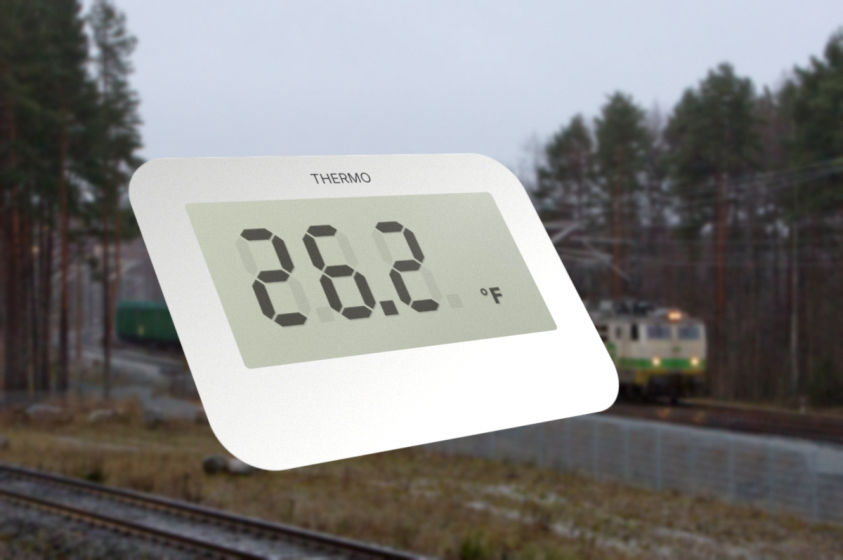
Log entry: 26.2 °F
